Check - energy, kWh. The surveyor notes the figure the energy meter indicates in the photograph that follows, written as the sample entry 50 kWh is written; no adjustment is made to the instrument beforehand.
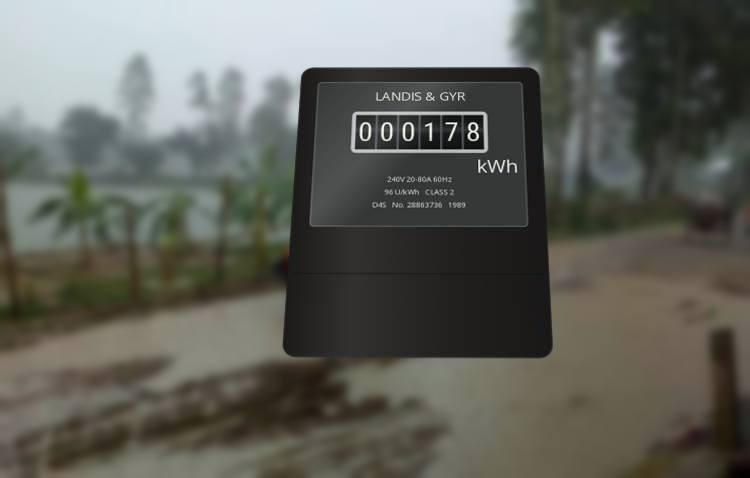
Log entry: 178 kWh
